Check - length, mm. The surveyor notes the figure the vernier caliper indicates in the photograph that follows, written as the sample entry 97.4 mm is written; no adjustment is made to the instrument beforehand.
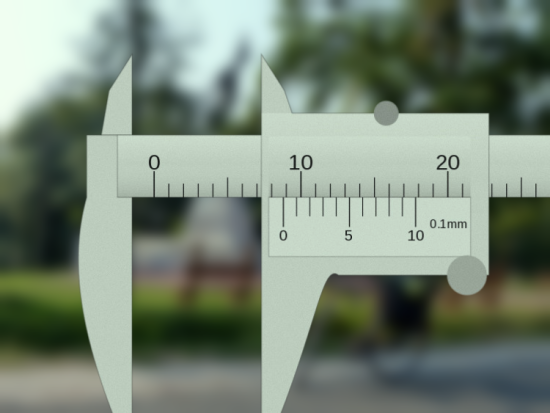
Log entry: 8.8 mm
